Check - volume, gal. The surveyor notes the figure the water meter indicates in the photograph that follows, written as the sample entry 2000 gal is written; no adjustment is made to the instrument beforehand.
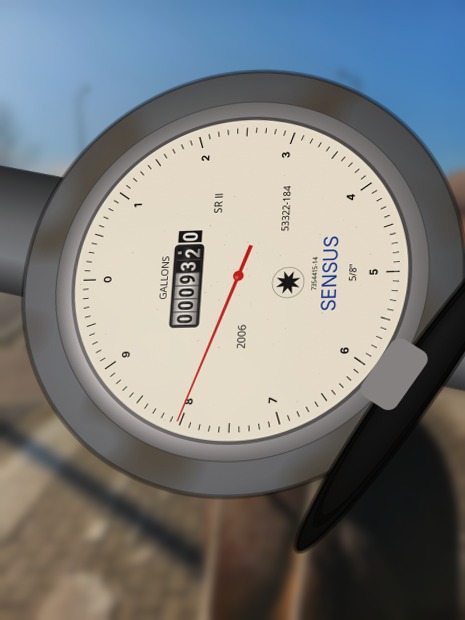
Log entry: 9318.0 gal
